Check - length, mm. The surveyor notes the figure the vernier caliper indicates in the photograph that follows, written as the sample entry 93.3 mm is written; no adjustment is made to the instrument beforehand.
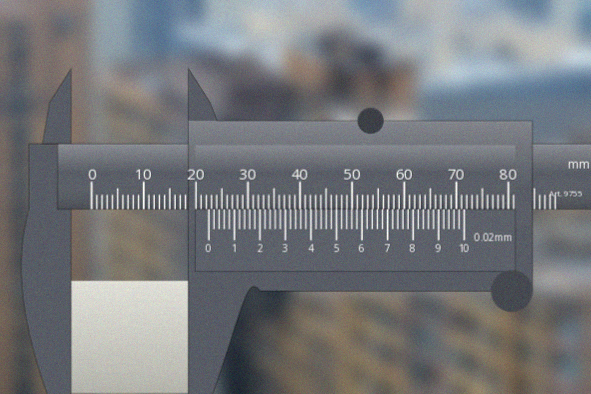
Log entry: 22.5 mm
